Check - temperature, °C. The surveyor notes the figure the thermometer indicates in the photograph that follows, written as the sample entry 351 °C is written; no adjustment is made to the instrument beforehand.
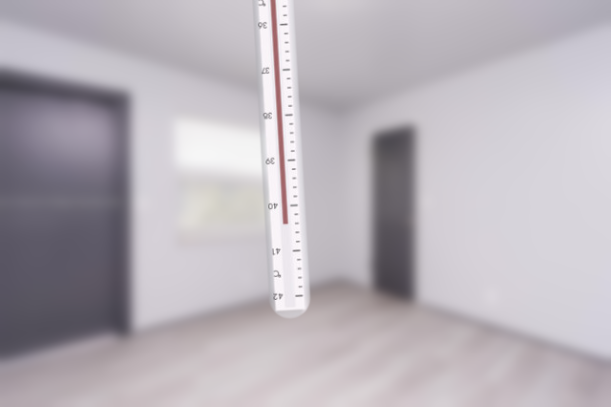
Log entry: 40.4 °C
